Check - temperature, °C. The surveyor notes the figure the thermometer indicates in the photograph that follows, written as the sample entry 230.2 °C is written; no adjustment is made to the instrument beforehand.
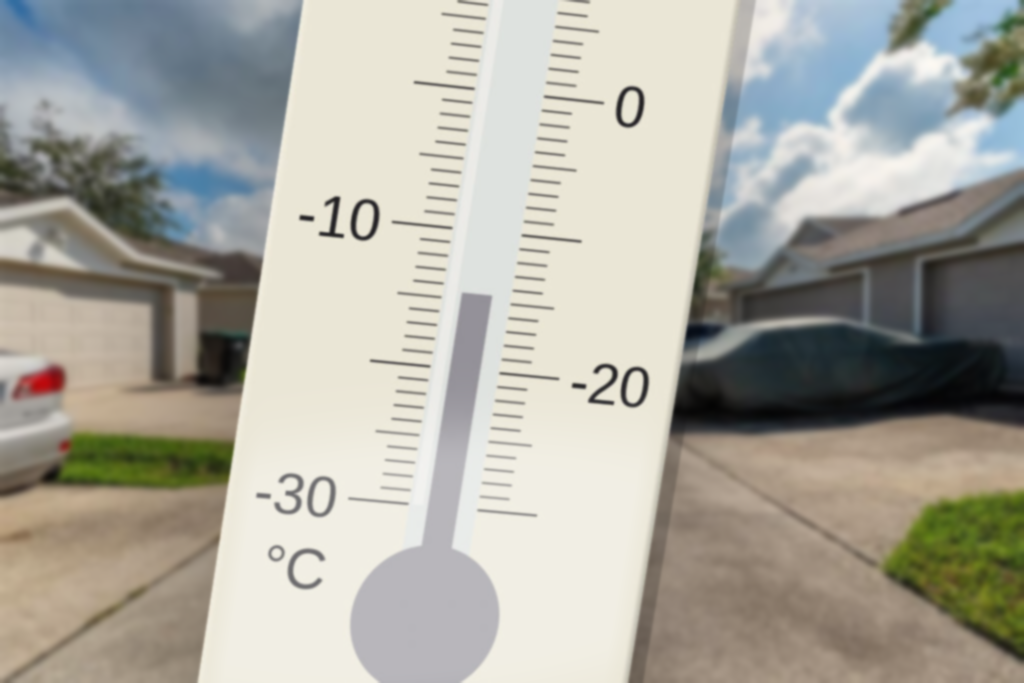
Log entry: -14.5 °C
